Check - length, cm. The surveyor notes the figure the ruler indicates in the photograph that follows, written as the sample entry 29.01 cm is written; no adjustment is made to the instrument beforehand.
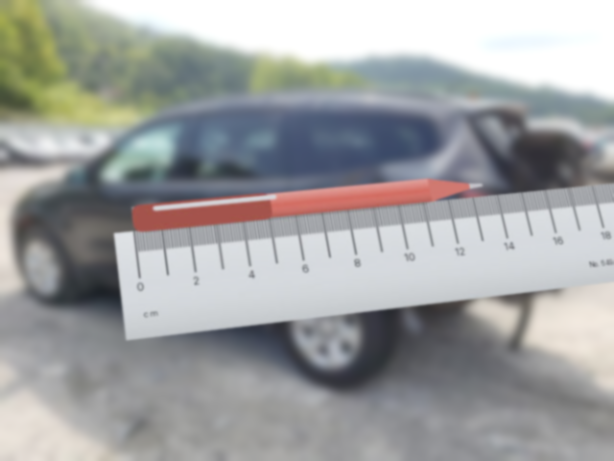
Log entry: 13.5 cm
